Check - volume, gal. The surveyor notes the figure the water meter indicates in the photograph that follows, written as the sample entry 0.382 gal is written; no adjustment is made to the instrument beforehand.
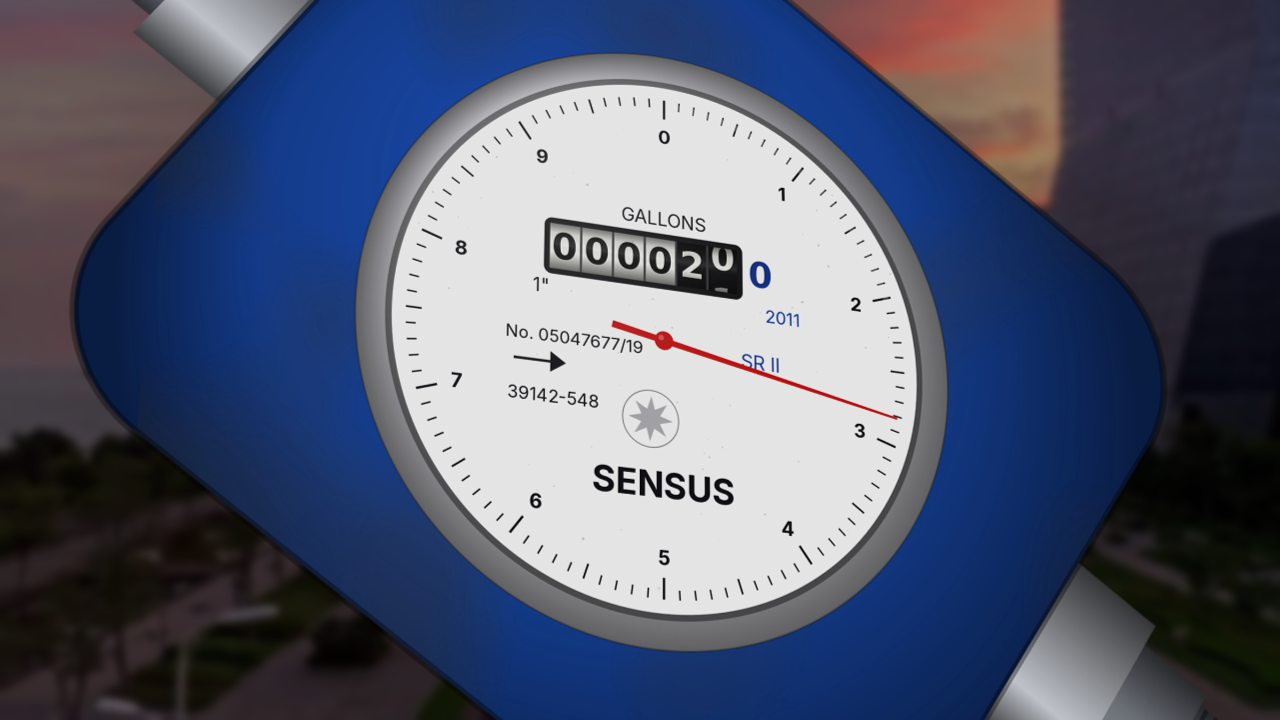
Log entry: 202.8 gal
